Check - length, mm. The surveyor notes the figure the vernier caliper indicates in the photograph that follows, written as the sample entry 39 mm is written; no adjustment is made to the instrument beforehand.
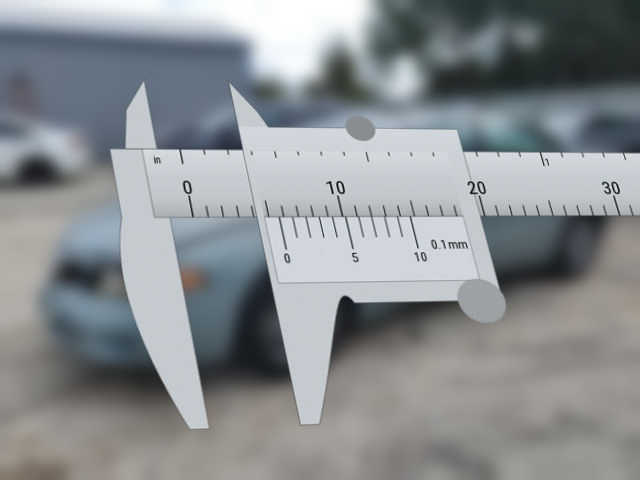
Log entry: 5.7 mm
